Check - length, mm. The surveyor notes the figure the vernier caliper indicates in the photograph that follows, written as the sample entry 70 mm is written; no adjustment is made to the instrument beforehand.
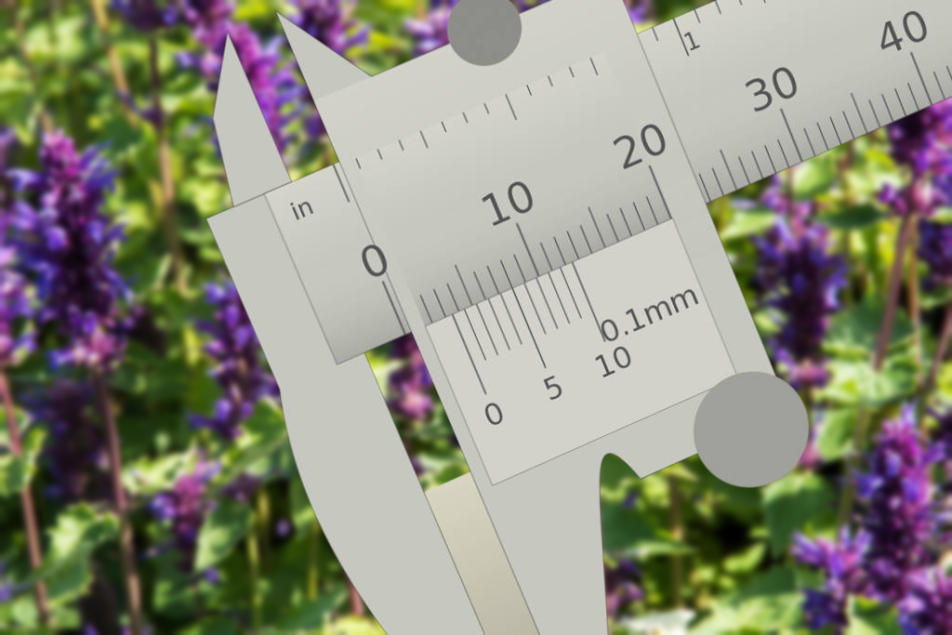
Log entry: 3.5 mm
